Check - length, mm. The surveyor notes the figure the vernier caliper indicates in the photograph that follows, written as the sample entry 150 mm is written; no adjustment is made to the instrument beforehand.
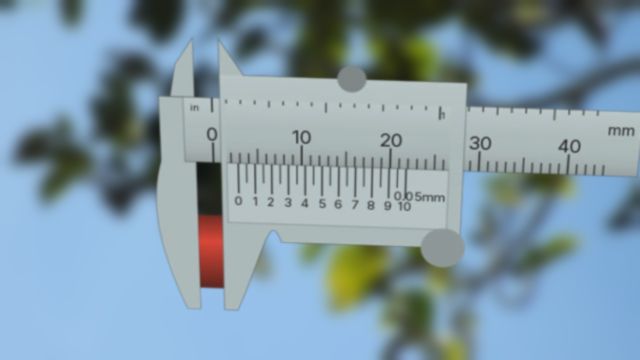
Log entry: 2.8 mm
